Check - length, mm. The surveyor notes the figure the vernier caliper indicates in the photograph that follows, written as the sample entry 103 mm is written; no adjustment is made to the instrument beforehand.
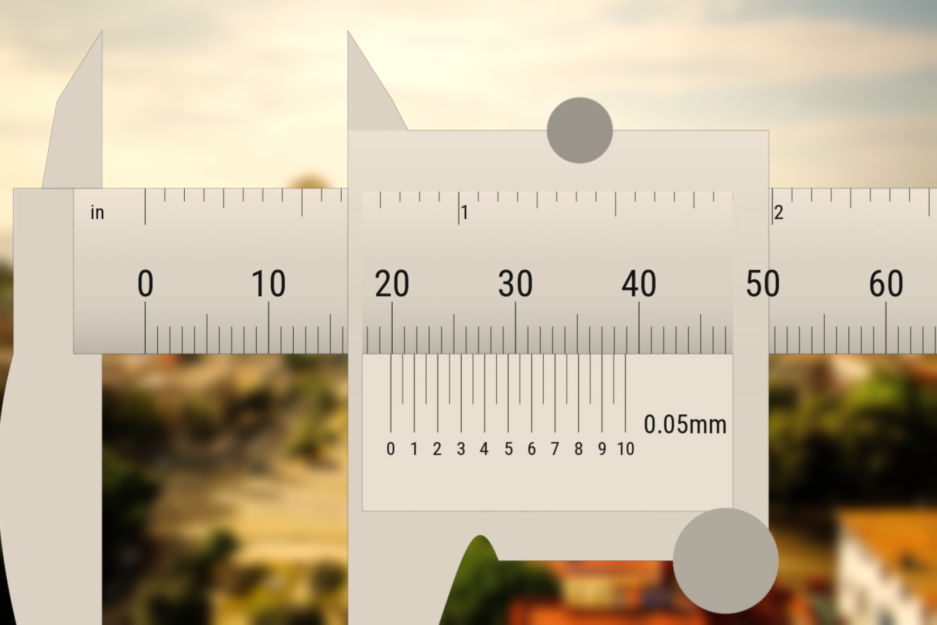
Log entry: 19.9 mm
